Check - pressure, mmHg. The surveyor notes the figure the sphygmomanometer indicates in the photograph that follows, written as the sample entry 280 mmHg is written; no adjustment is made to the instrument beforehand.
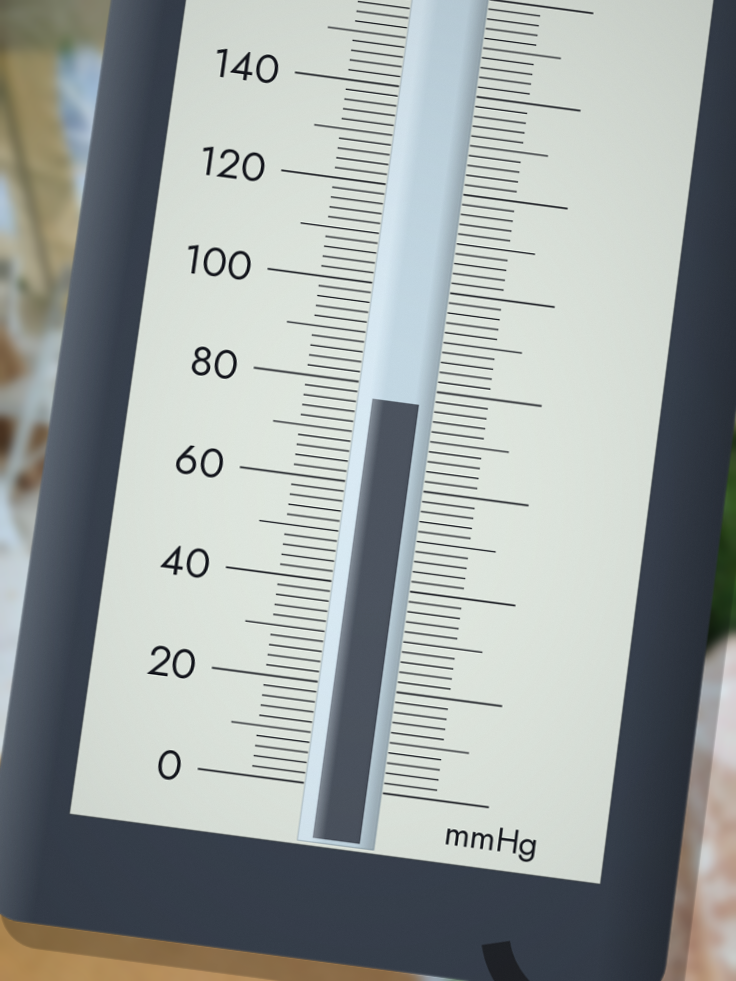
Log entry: 77 mmHg
